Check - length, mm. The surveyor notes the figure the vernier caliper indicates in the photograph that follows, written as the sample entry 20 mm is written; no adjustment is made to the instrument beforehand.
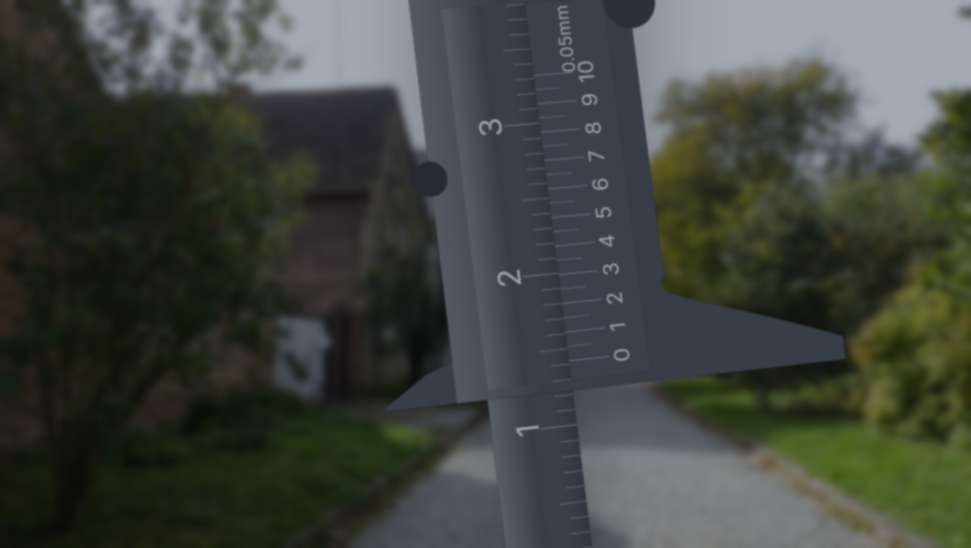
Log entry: 14.2 mm
